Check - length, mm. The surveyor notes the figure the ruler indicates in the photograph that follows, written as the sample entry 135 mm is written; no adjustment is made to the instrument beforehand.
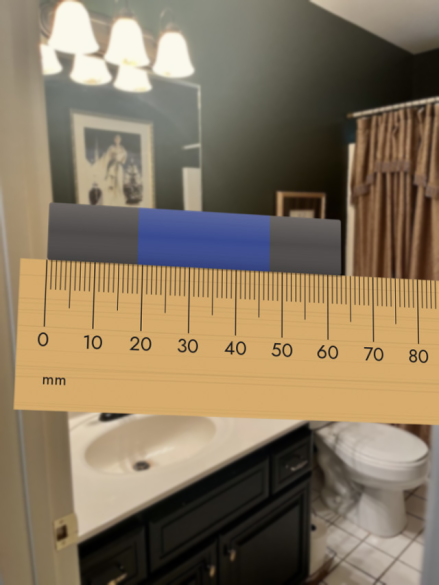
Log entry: 63 mm
